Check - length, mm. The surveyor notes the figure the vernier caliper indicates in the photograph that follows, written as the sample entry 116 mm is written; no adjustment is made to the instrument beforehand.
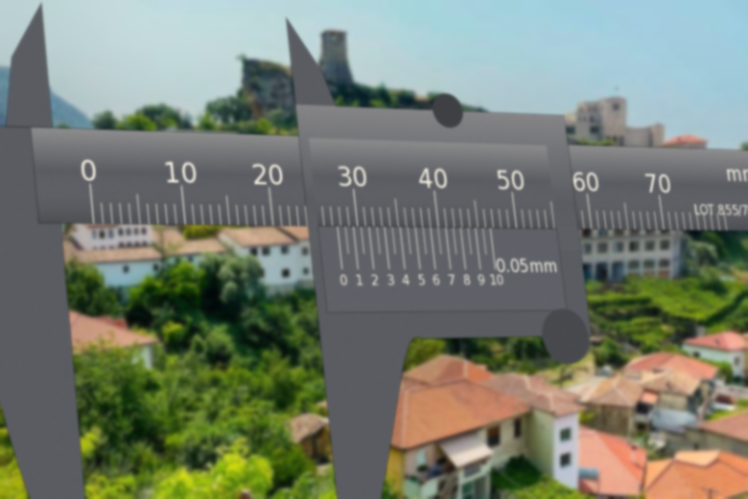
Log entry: 27.6 mm
